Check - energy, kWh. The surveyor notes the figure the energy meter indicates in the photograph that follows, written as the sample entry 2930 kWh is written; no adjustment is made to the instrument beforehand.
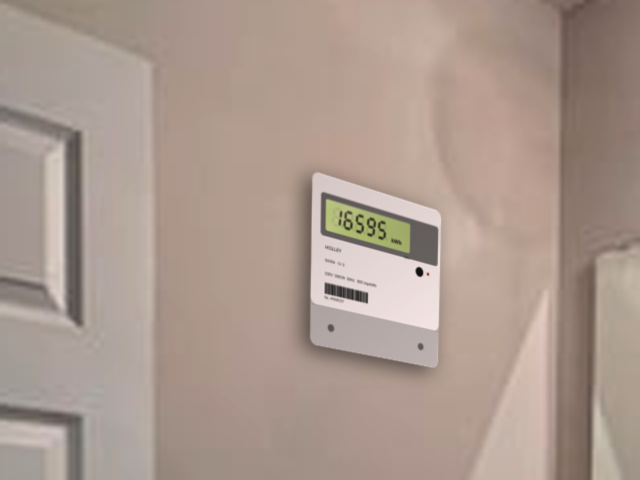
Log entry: 16595 kWh
